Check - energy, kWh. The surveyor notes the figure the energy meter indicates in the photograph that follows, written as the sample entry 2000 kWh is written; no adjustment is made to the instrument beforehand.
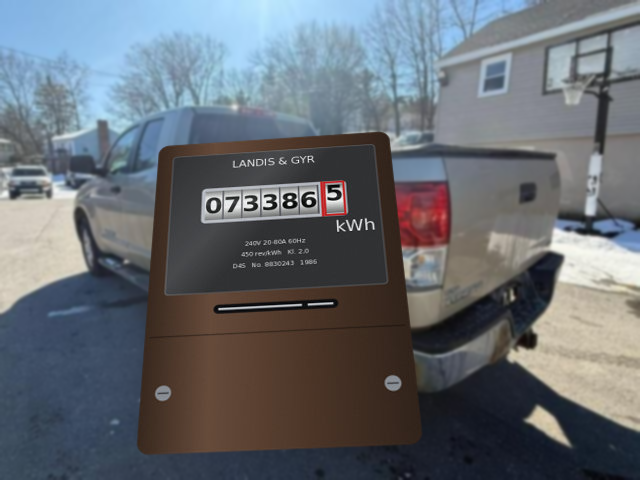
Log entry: 73386.5 kWh
